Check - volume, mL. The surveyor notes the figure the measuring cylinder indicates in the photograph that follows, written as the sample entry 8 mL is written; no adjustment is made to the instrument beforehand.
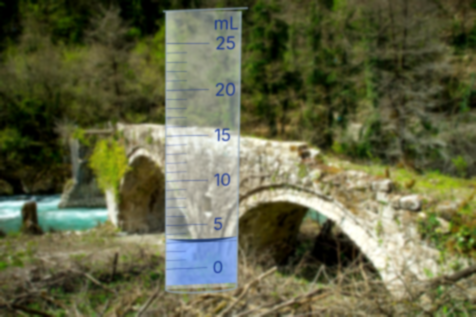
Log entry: 3 mL
